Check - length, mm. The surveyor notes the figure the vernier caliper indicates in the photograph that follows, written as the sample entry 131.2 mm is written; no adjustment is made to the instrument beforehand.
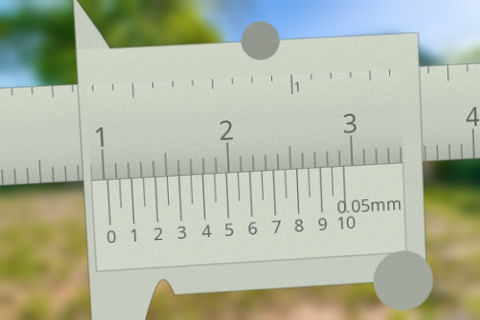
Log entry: 10.3 mm
